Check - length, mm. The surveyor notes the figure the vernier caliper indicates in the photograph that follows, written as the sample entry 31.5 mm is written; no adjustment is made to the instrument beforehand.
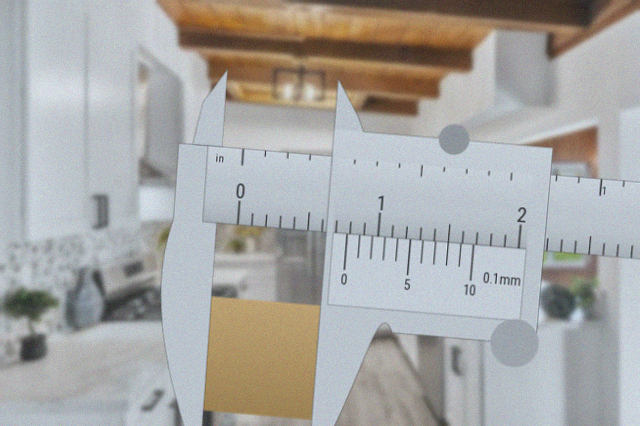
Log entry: 7.8 mm
